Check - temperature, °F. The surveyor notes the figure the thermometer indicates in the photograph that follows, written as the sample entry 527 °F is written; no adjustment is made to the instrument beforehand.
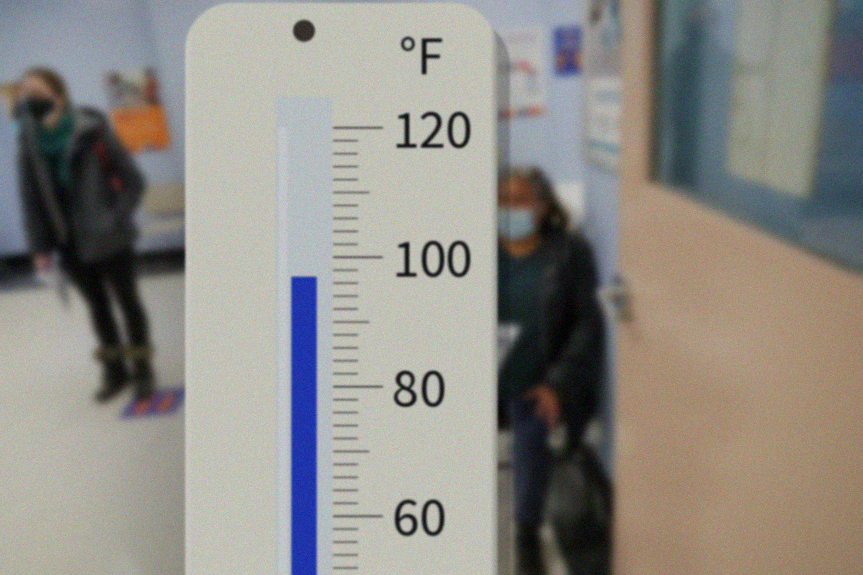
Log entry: 97 °F
